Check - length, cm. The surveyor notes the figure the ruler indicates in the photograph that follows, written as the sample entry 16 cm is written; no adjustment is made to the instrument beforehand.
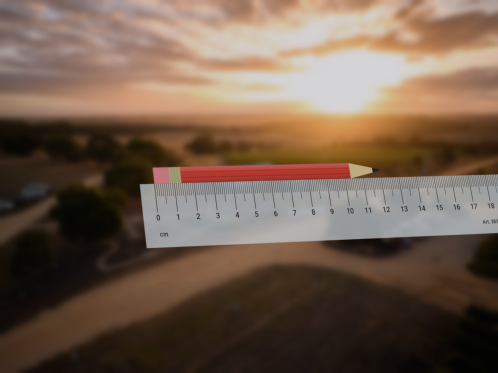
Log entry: 12 cm
